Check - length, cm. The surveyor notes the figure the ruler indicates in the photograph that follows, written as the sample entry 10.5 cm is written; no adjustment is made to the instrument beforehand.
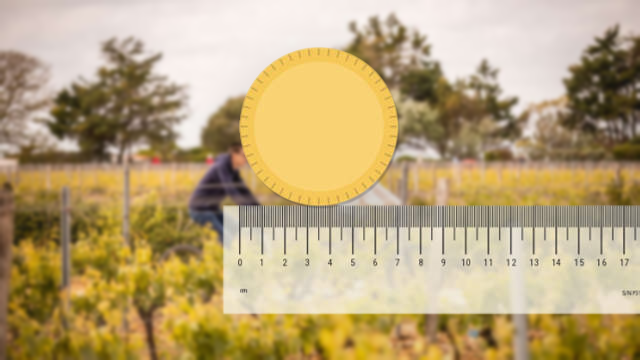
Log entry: 7 cm
